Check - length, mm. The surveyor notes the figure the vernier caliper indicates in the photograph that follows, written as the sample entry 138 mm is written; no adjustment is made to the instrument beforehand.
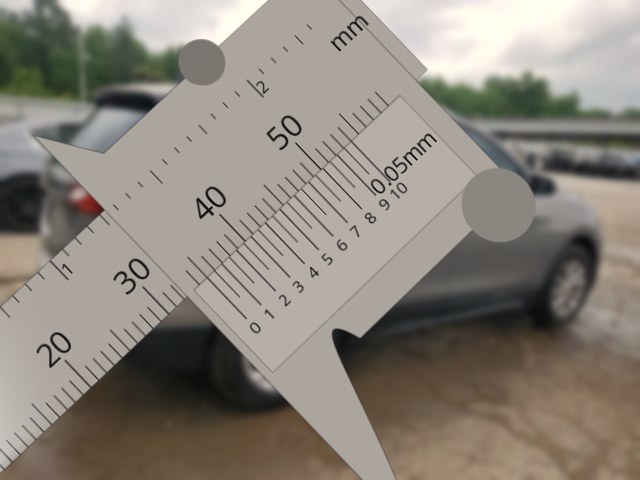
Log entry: 35.0 mm
